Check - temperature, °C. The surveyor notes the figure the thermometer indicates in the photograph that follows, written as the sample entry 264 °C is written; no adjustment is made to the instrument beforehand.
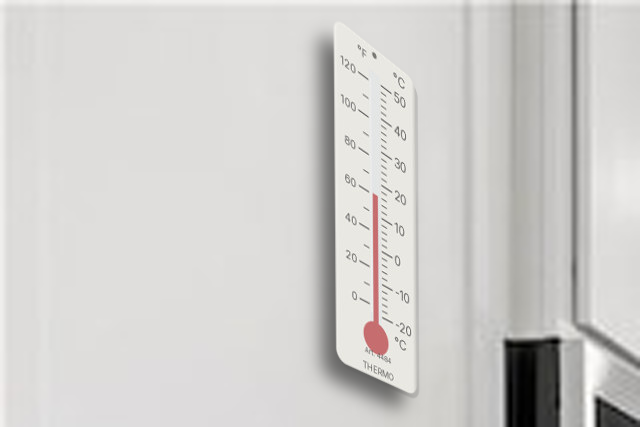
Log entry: 16 °C
